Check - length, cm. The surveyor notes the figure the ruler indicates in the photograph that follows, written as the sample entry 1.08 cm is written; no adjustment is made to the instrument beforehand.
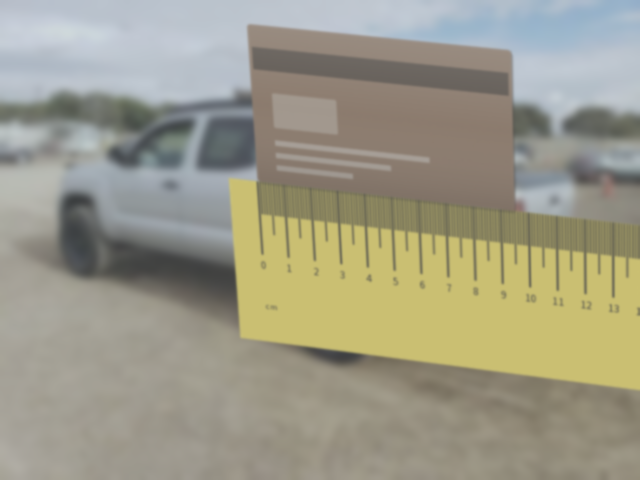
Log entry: 9.5 cm
